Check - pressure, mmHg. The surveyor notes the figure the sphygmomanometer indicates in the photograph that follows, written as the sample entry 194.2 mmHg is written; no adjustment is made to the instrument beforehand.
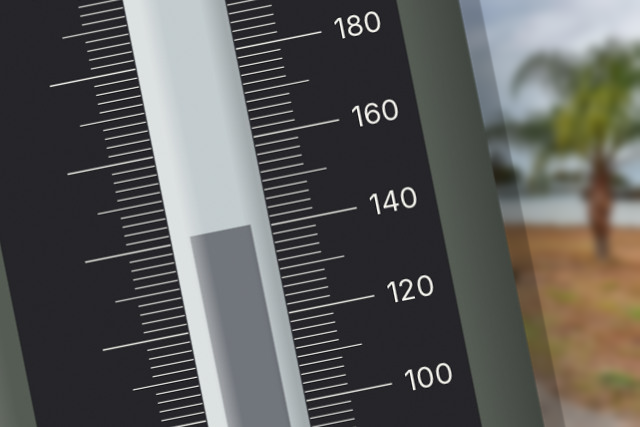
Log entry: 141 mmHg
